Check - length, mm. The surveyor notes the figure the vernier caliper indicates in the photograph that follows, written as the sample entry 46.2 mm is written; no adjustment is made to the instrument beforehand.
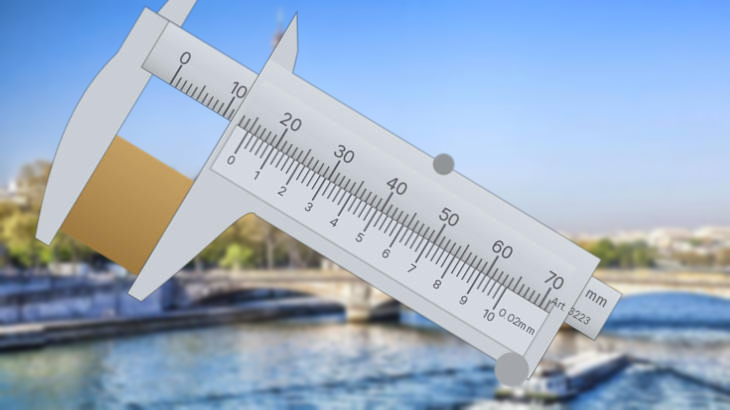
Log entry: 14.8 mm
